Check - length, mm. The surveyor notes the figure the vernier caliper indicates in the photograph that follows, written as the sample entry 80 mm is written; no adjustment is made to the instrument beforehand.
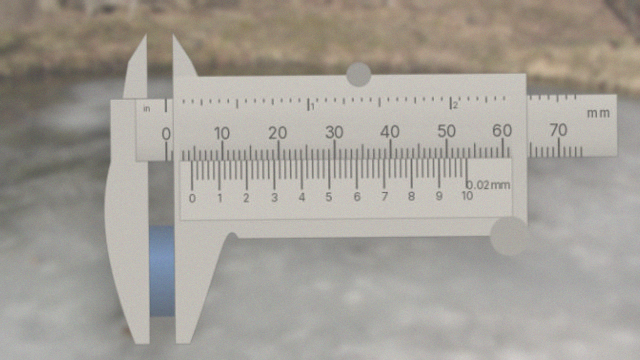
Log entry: 4.5 mm
